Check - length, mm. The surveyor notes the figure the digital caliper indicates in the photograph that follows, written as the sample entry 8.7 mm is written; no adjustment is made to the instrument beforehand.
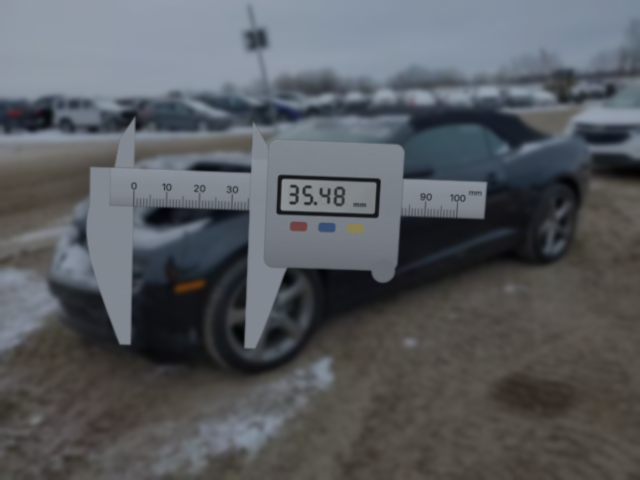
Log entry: 35.48 mm
